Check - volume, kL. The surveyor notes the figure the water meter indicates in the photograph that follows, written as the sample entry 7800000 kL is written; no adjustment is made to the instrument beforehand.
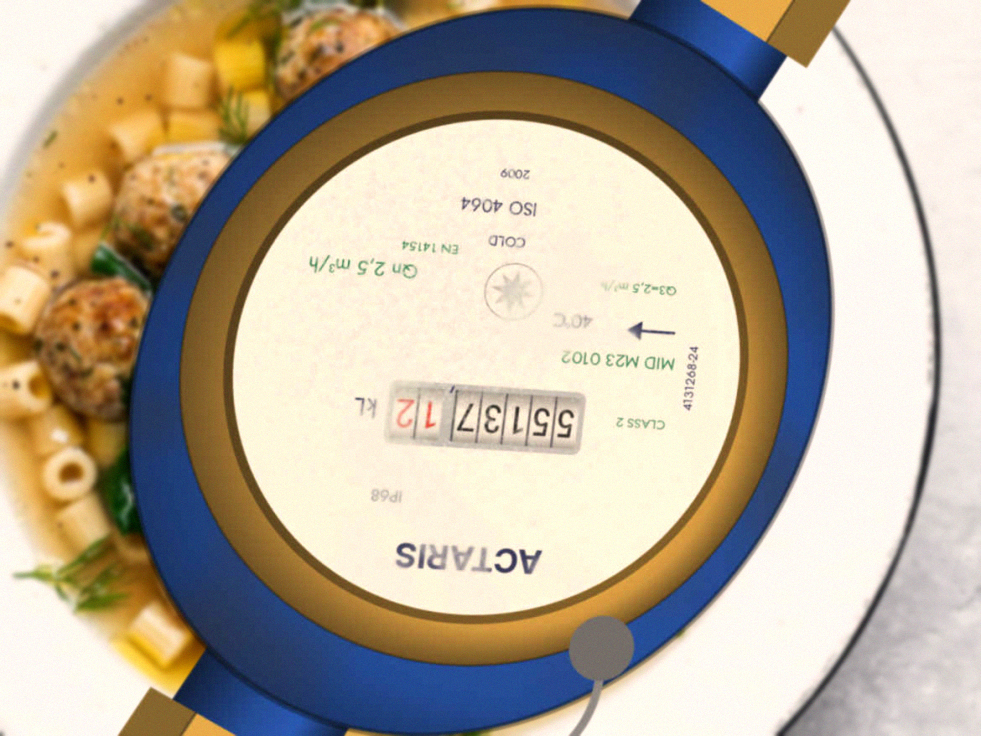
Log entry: 55137.12 kL
